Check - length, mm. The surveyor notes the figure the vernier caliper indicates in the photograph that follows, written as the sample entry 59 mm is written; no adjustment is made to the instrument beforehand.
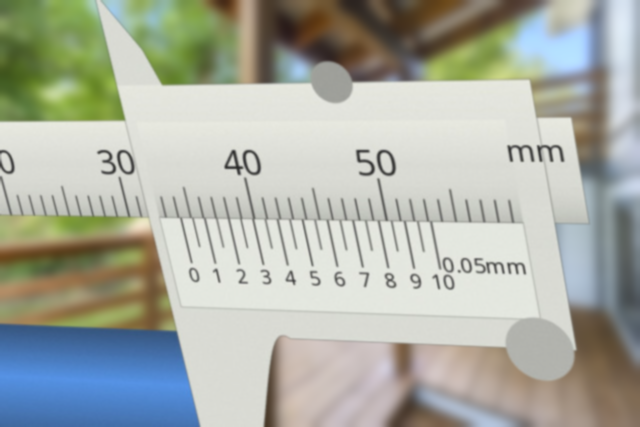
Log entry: 34.2 mm
